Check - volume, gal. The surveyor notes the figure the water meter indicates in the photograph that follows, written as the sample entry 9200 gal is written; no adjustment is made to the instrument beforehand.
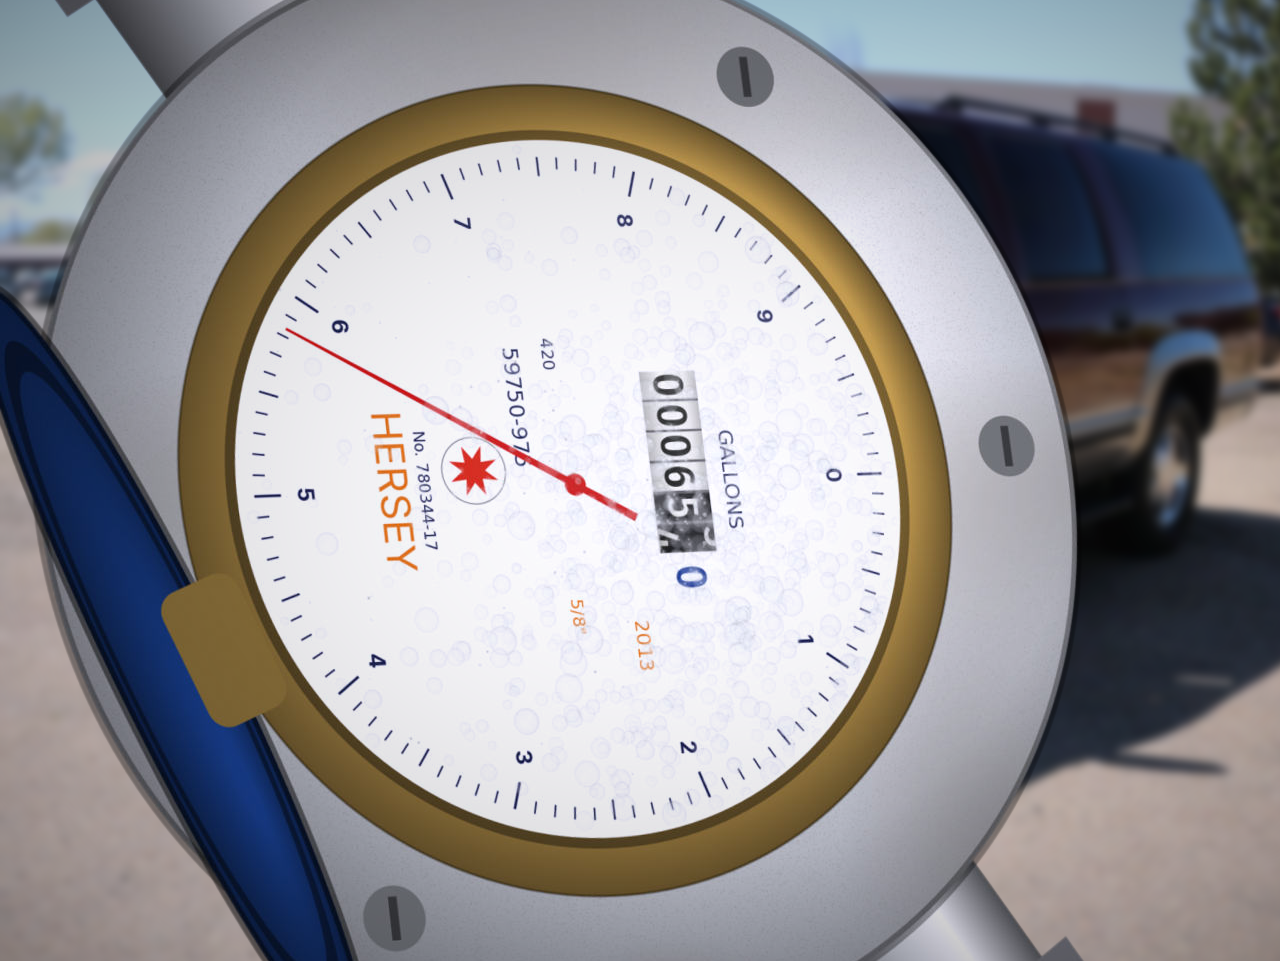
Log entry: 6535.8 gal
